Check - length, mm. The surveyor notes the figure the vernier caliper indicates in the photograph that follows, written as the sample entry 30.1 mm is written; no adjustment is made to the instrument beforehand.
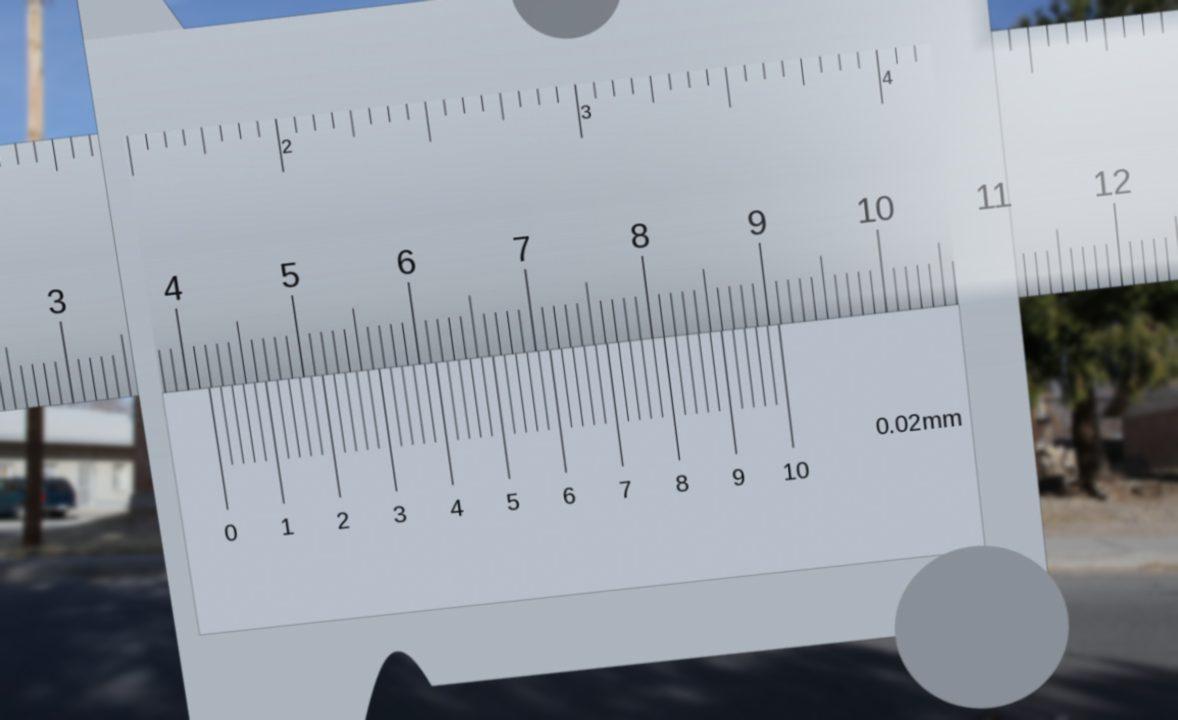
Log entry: 41.8 mm
